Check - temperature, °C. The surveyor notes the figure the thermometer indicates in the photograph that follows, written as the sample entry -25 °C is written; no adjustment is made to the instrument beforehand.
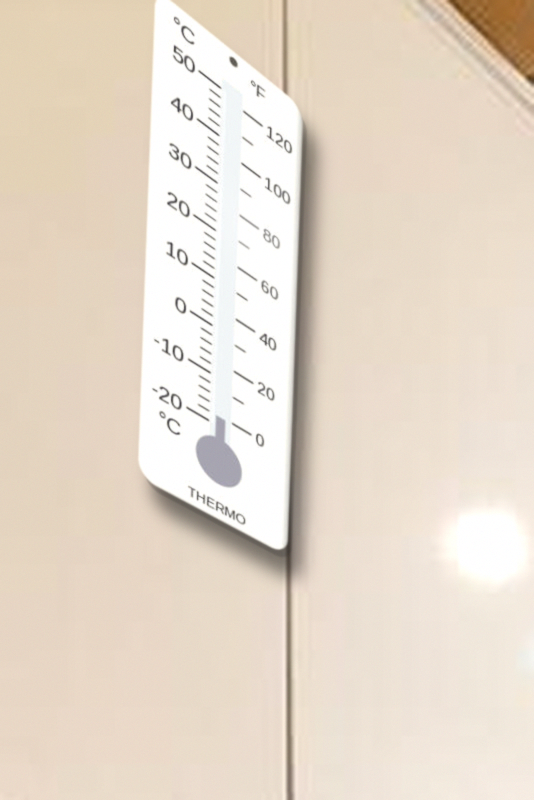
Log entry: -18 °C
